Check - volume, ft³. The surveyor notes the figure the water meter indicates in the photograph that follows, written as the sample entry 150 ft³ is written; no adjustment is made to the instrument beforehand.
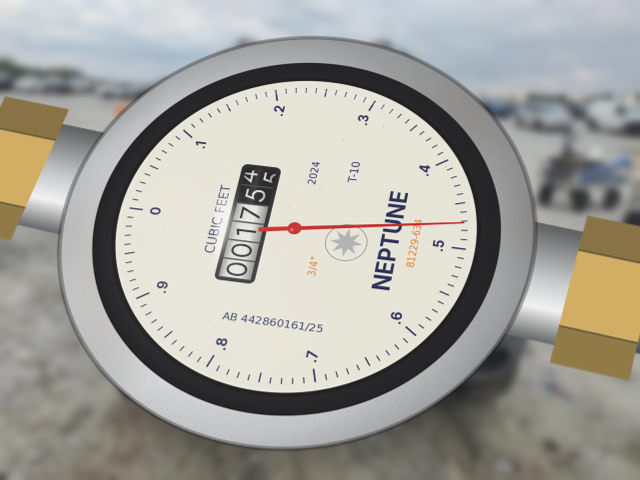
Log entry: 1754.47 ft³
